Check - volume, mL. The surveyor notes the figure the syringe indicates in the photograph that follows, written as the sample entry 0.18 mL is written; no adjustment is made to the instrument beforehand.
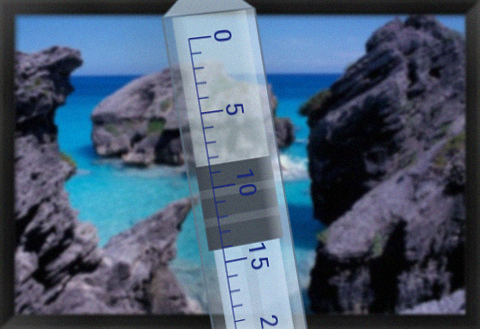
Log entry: 8.5 mL
